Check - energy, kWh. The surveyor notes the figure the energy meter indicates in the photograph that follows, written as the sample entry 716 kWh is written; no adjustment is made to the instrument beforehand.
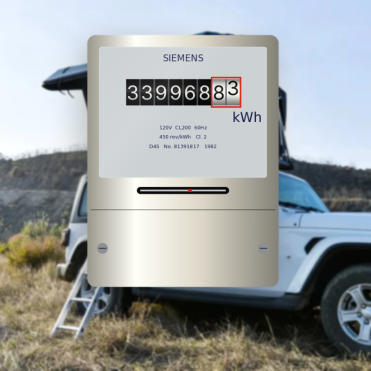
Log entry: 339968.83 kWh
